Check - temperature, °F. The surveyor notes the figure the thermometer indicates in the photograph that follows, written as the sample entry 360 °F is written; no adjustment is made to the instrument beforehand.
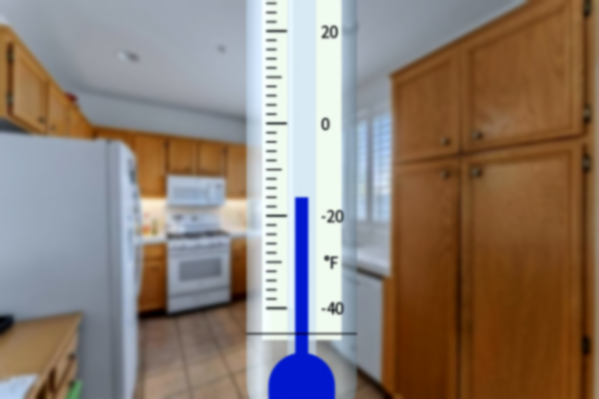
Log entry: -16 °F
